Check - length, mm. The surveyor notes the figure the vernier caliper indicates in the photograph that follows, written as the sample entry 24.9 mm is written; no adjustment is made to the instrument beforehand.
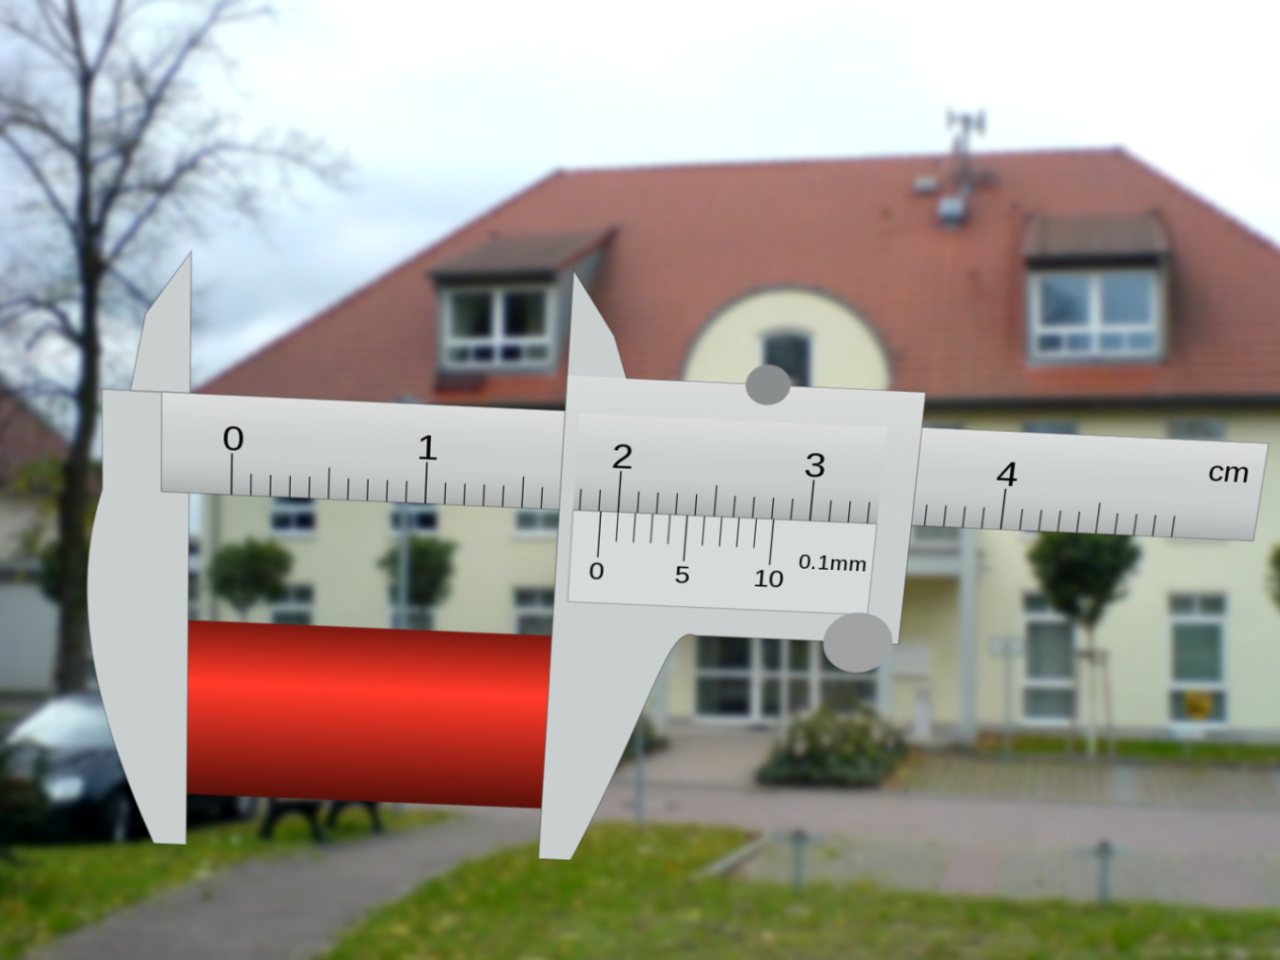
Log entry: 19.1 mm
